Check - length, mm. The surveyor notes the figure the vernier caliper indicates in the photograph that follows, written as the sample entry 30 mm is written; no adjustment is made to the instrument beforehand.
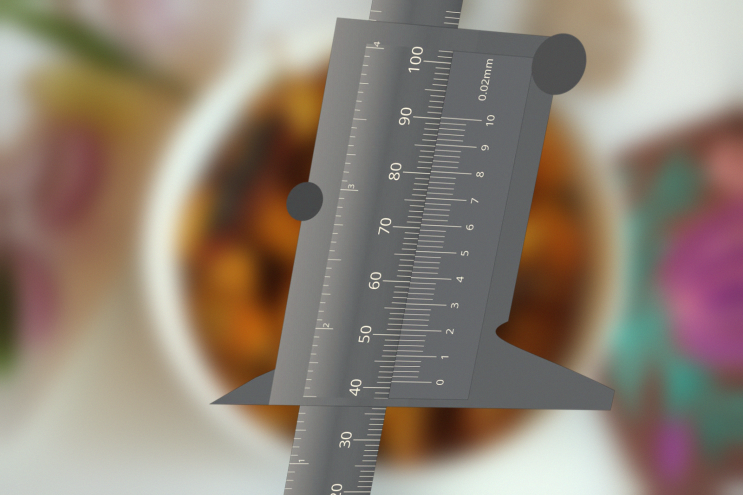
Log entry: 41.2 mm
